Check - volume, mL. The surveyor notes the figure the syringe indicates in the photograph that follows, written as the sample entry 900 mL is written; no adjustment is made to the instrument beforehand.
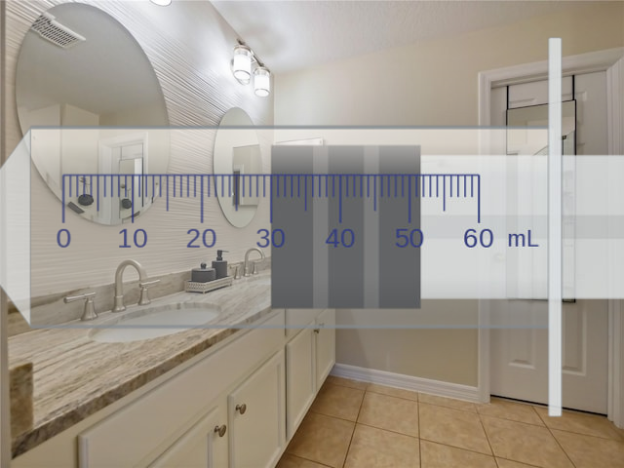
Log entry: 30 mL
